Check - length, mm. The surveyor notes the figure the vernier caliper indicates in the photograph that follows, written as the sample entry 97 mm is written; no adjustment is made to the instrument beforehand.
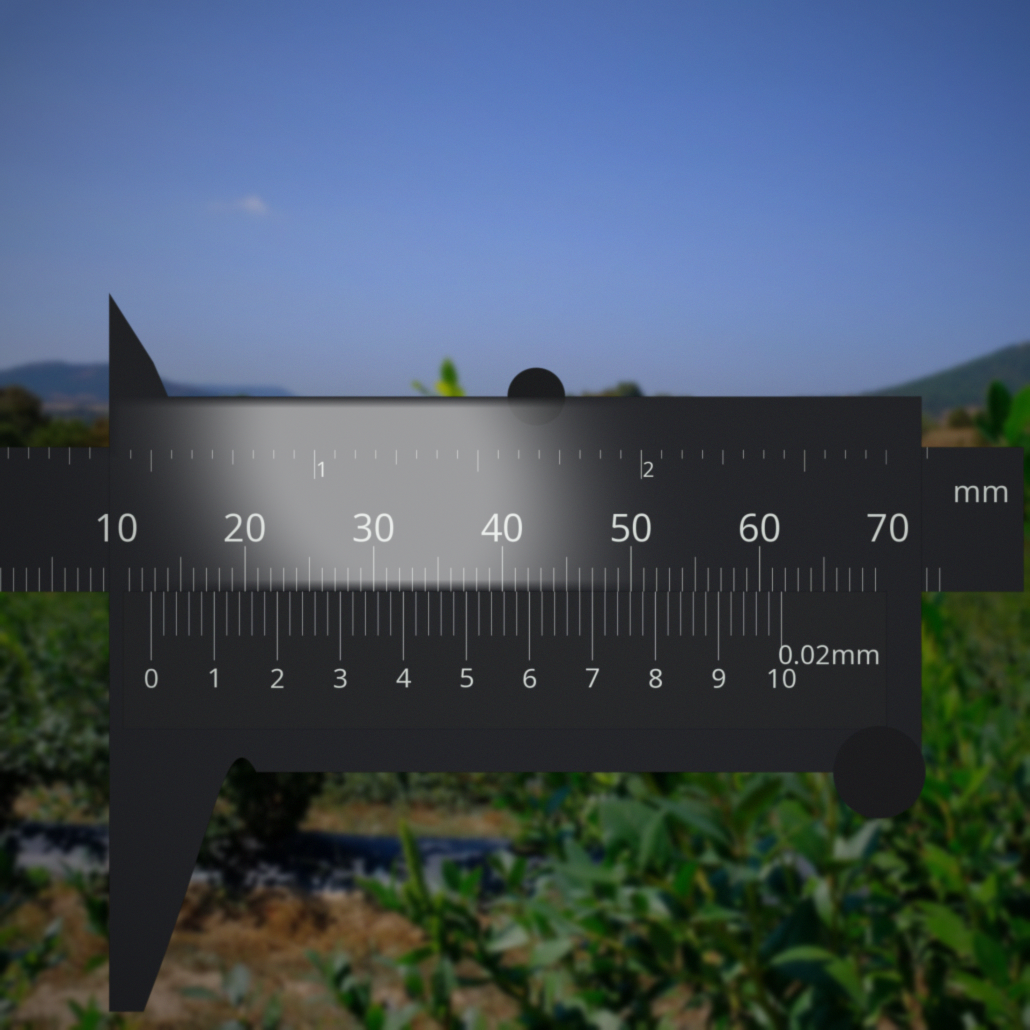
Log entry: 12.7 mm
